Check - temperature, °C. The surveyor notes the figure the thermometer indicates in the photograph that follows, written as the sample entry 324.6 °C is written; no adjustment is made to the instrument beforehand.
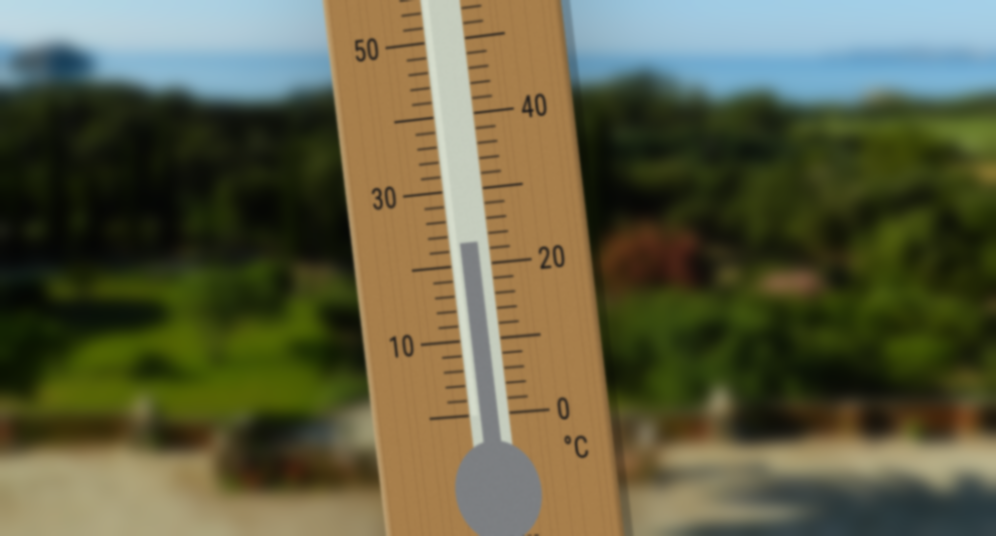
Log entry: 23 °C
